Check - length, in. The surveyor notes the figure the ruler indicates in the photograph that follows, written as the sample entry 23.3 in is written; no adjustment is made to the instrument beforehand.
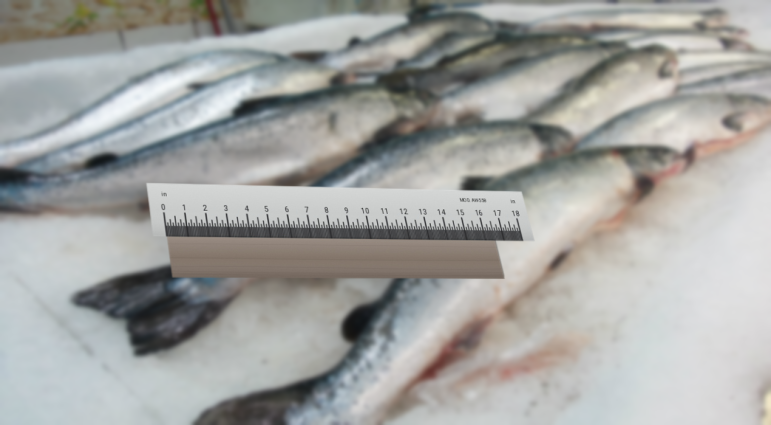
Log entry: 16.5 in
